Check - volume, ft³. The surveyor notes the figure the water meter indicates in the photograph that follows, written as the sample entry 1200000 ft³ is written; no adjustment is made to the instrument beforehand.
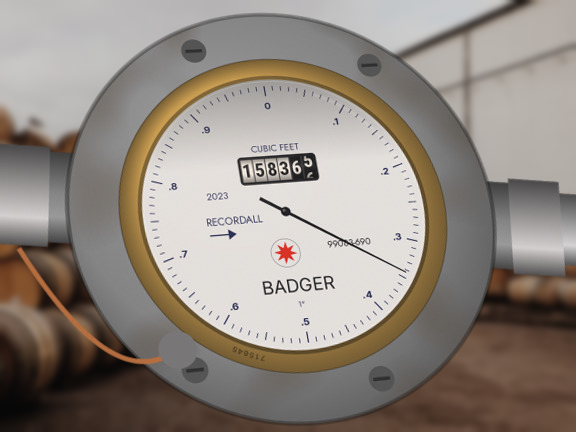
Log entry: 158365.34 ft³
